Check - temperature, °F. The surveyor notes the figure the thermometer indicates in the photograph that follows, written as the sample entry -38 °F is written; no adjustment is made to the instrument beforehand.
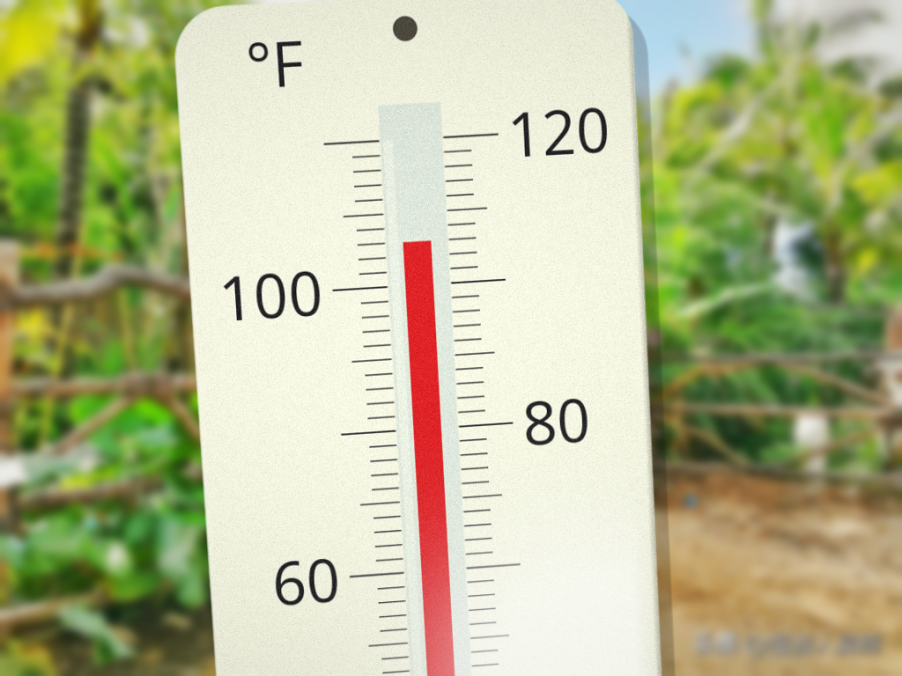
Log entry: 106 °F
